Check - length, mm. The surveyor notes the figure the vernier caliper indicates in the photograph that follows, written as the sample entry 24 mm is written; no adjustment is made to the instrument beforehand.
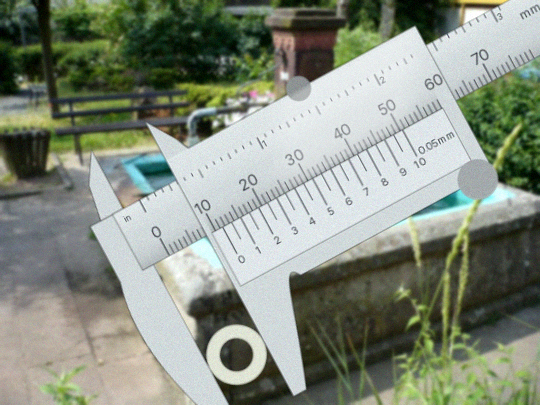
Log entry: 11.5 mm
